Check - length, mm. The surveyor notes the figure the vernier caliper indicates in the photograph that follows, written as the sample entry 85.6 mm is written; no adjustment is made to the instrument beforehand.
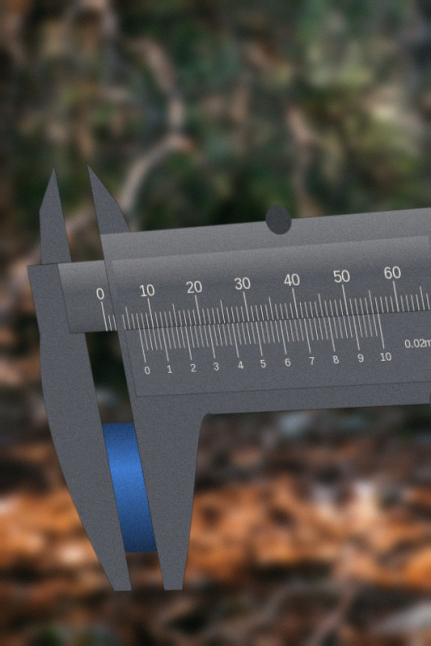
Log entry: 7.0 mm
